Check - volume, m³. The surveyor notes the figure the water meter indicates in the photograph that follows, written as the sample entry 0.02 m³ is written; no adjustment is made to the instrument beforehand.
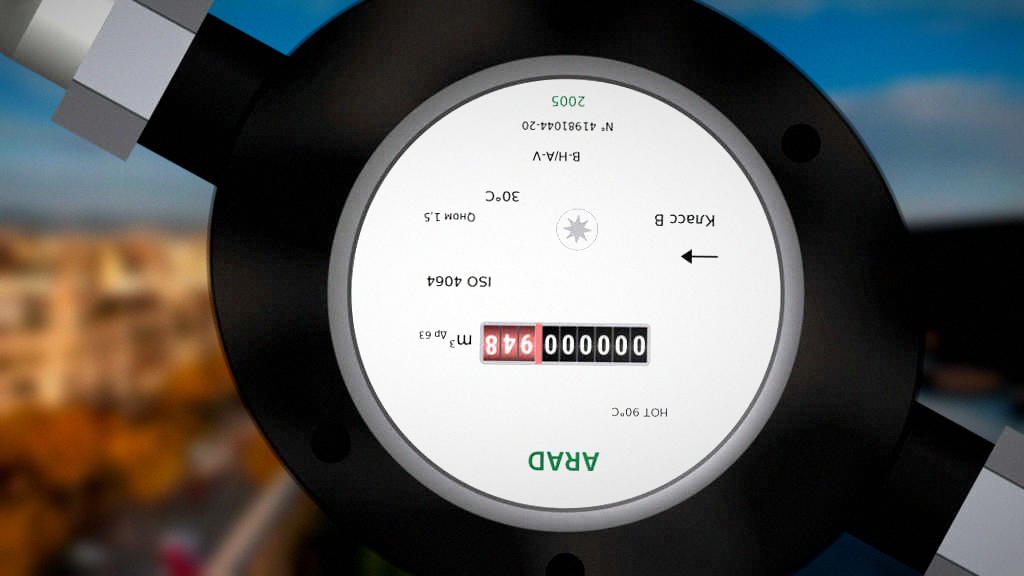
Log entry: 0.948 m³
